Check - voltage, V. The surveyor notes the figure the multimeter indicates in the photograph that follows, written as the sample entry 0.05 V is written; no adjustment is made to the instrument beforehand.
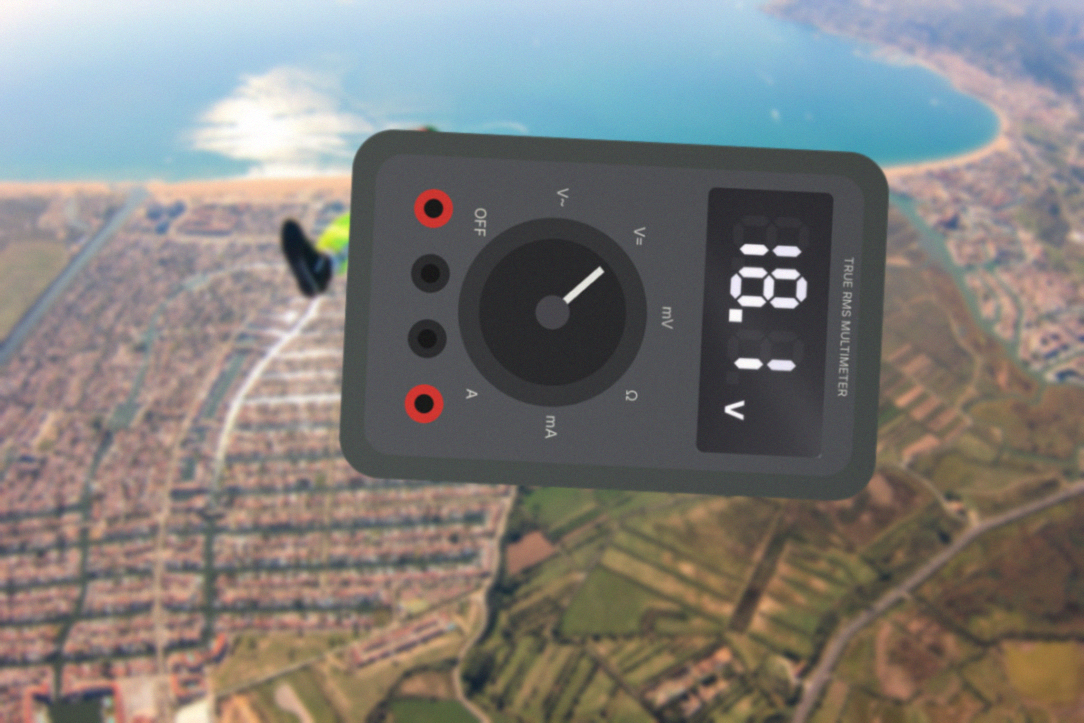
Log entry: 18.1 V
